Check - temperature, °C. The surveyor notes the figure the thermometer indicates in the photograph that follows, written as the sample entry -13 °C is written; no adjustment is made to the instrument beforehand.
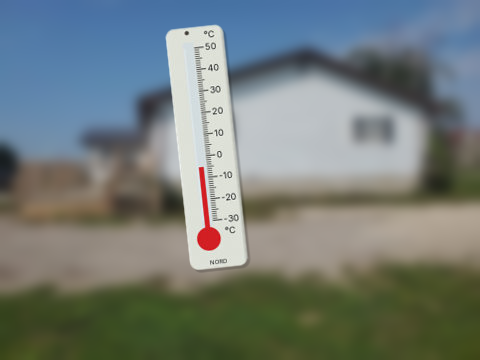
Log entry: -5 °C
